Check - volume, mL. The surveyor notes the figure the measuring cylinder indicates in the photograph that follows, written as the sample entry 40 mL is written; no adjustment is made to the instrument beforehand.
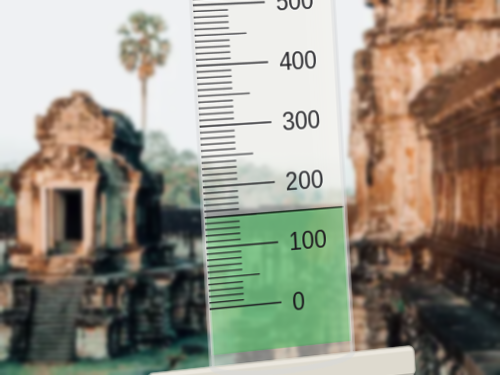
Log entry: 150 mL
